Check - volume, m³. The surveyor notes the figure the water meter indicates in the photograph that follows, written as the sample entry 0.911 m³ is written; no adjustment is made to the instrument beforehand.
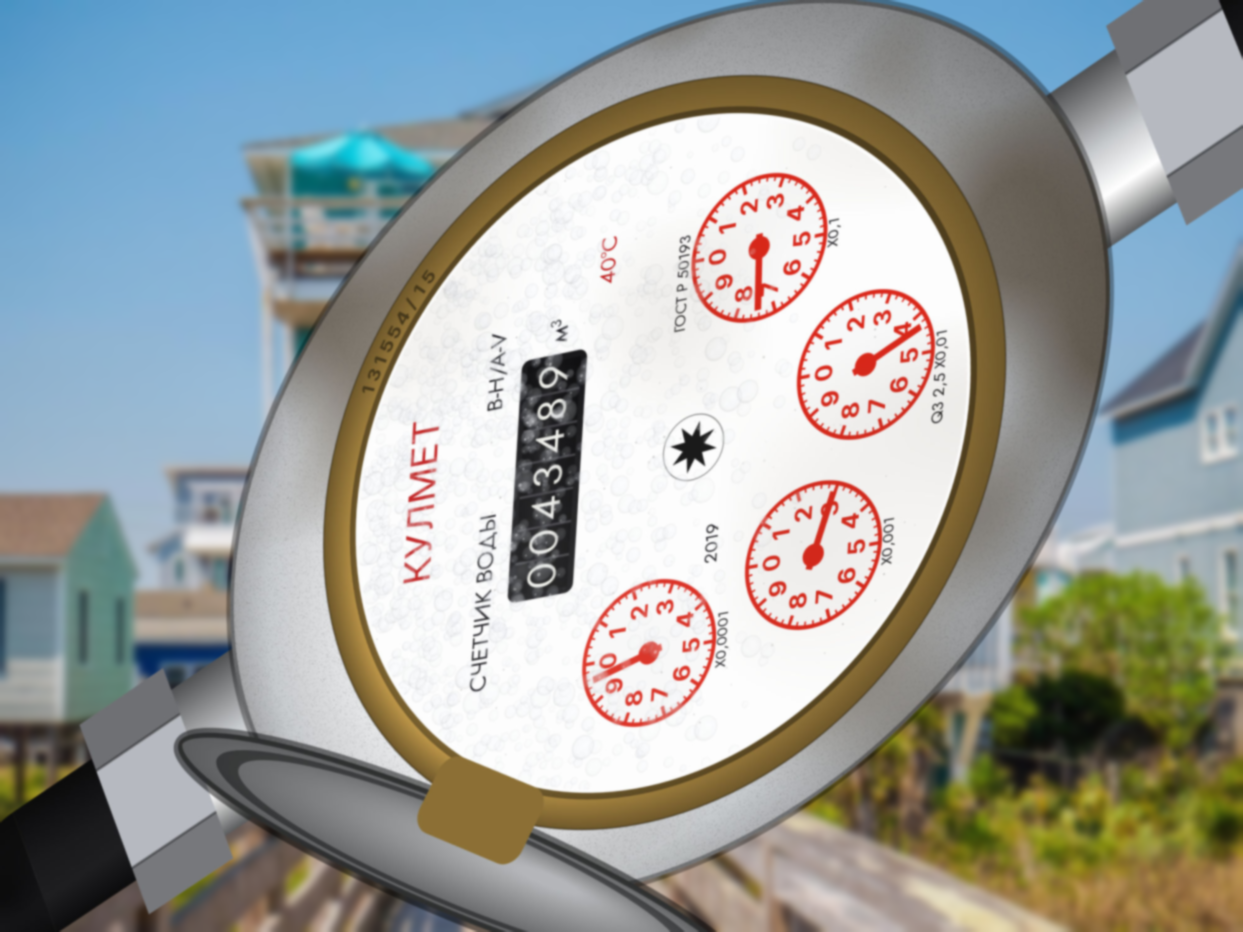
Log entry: 43489.7429 m³
